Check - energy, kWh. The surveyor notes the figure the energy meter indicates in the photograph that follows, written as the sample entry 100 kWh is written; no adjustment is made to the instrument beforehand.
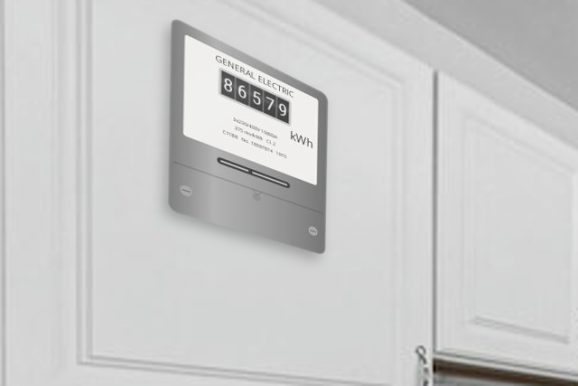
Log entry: 86579 kWh
